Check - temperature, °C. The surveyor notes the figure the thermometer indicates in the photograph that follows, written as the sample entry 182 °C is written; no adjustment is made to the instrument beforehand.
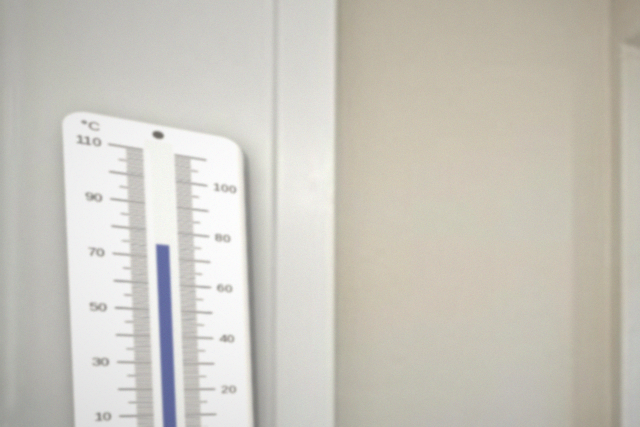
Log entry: 75 °C
